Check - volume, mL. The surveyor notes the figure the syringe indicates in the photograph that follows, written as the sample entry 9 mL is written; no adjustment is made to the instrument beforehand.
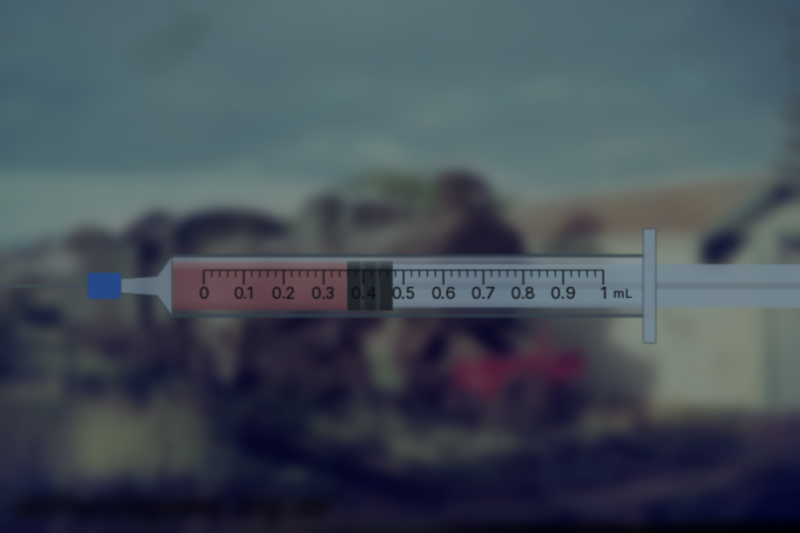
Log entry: 0.36 mL
